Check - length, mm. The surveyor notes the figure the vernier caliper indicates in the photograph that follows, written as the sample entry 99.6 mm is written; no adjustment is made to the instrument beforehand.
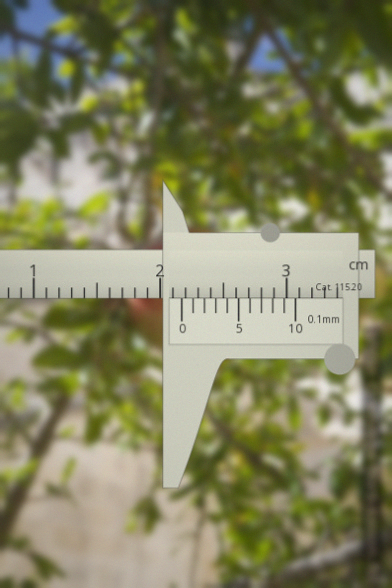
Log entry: 21.7 mm
